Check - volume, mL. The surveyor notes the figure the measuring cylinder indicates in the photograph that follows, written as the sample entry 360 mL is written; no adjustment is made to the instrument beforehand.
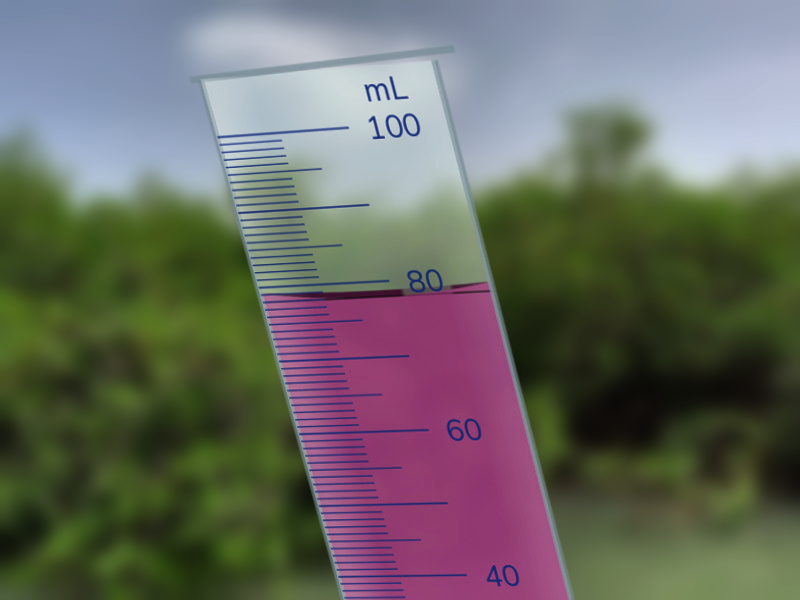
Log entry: 78 mL
